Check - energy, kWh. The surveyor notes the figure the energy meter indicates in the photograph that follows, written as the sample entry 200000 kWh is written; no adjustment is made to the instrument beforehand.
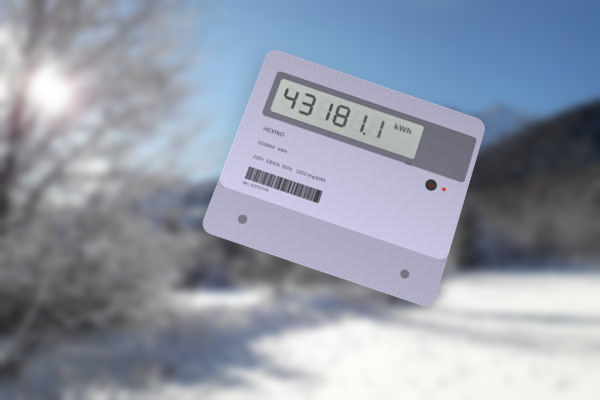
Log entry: 43181.1 kWh
